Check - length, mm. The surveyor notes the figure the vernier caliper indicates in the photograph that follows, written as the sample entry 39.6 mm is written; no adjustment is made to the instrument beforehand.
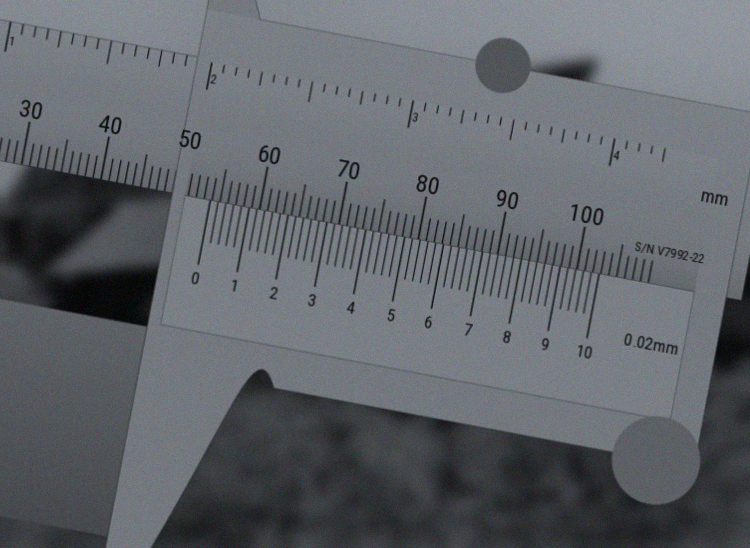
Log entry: 53.8 mm
